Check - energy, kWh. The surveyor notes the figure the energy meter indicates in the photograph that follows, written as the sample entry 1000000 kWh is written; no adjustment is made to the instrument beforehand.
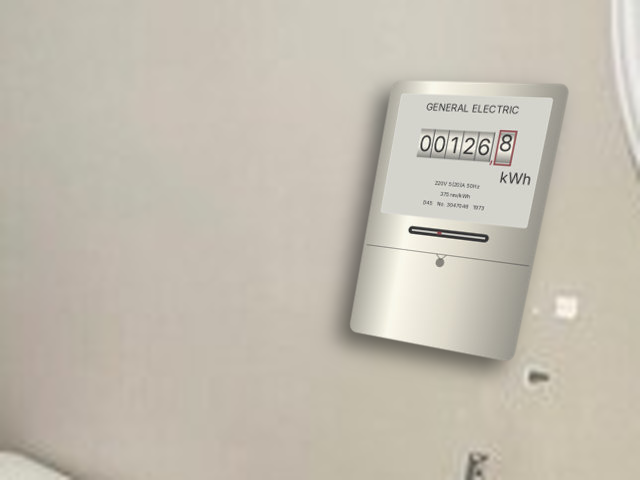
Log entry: 126.8 kWh
